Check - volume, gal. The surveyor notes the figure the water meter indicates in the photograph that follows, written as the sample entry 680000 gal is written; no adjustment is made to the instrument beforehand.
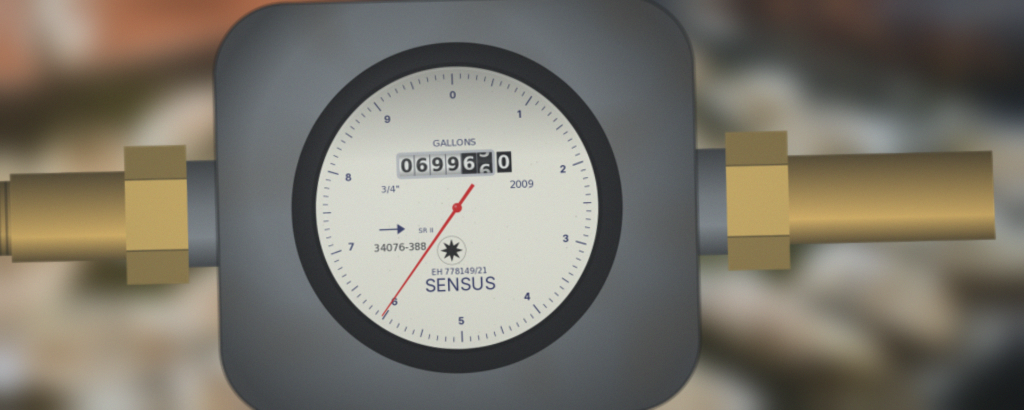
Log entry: 699656.0 gal
